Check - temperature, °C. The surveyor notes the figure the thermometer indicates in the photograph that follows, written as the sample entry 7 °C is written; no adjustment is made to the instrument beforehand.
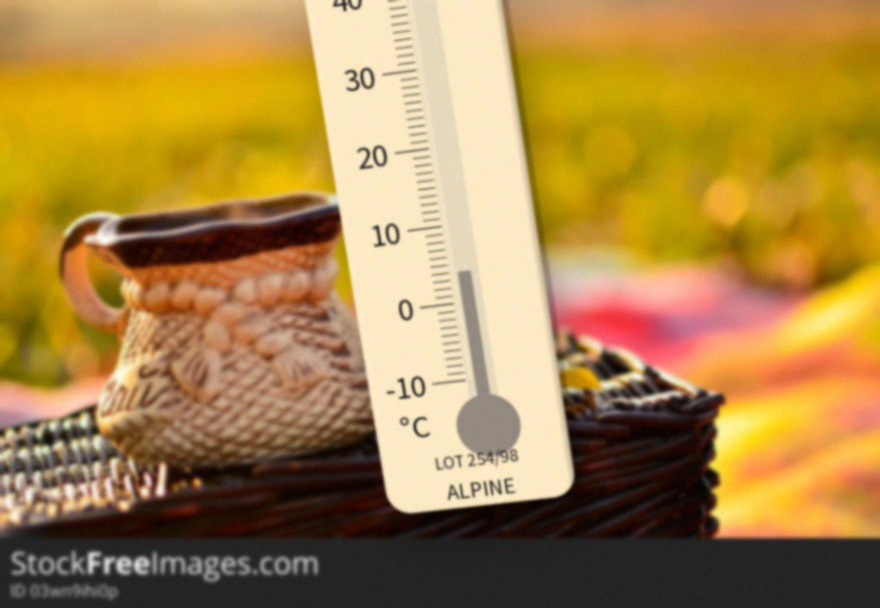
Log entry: 4 °C
